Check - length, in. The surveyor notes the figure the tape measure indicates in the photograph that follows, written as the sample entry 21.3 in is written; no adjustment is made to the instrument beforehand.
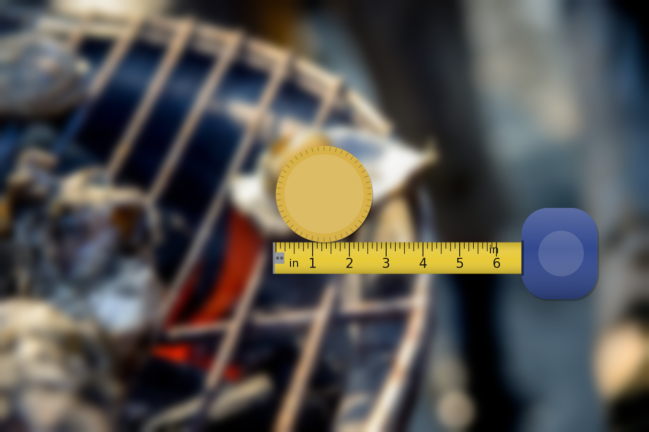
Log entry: 2.625 in
